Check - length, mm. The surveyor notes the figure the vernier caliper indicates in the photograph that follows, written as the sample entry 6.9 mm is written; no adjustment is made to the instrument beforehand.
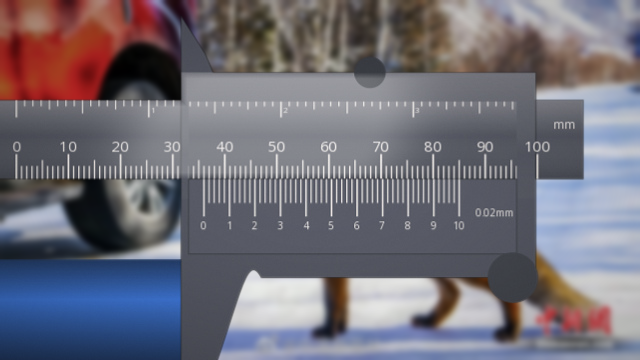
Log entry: 36.0 mm
